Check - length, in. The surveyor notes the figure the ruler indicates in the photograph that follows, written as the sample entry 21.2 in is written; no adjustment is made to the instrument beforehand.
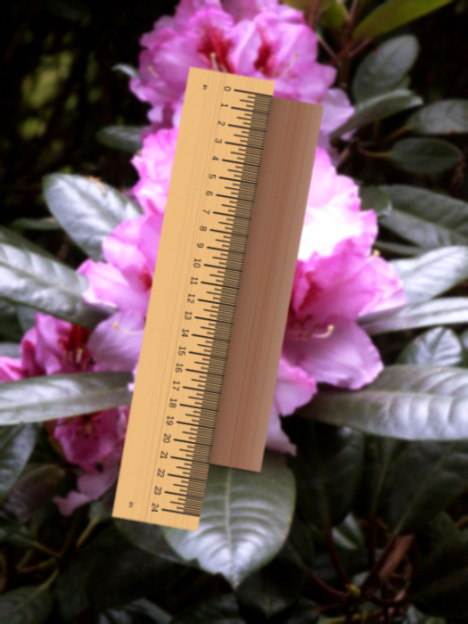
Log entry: 21 in
